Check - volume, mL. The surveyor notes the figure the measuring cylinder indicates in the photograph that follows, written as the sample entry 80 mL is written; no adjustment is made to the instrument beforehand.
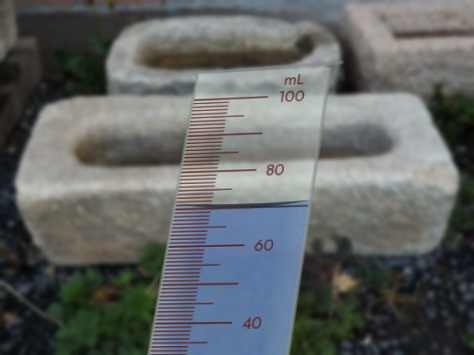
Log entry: 70 mL
